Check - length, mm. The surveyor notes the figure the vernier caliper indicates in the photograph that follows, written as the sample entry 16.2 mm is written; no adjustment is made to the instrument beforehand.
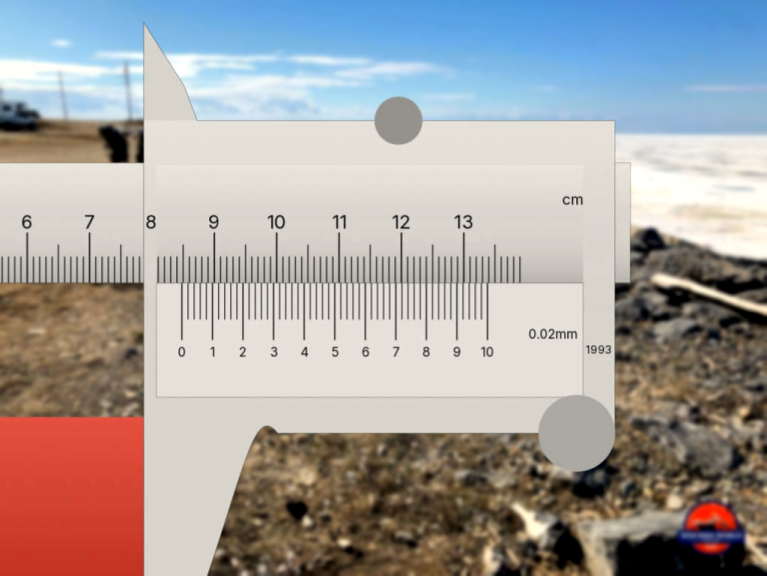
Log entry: 84.8 mm
